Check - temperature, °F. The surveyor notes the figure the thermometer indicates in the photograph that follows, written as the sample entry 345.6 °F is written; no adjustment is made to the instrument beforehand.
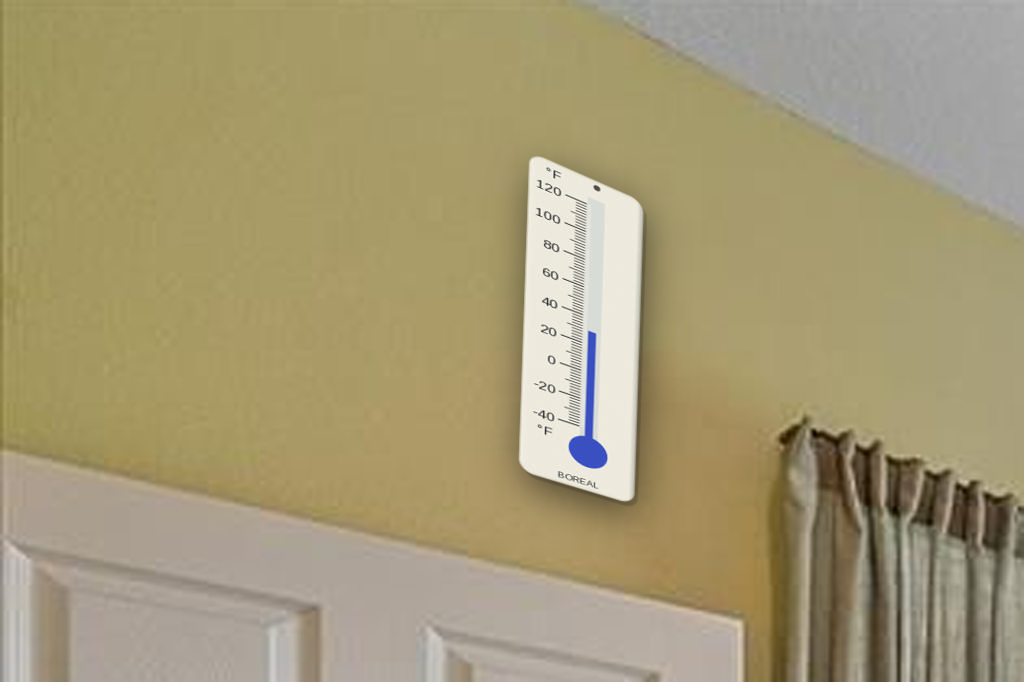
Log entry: 30 °F
